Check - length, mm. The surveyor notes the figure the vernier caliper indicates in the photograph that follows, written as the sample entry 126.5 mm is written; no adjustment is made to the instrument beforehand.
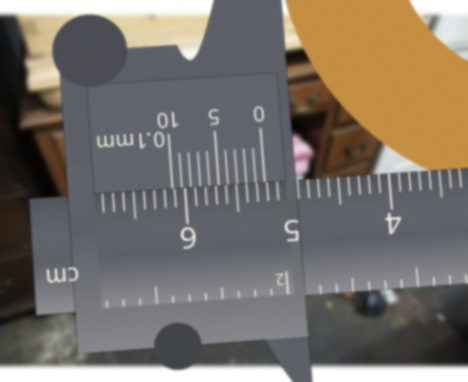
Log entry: 52.2 mm
